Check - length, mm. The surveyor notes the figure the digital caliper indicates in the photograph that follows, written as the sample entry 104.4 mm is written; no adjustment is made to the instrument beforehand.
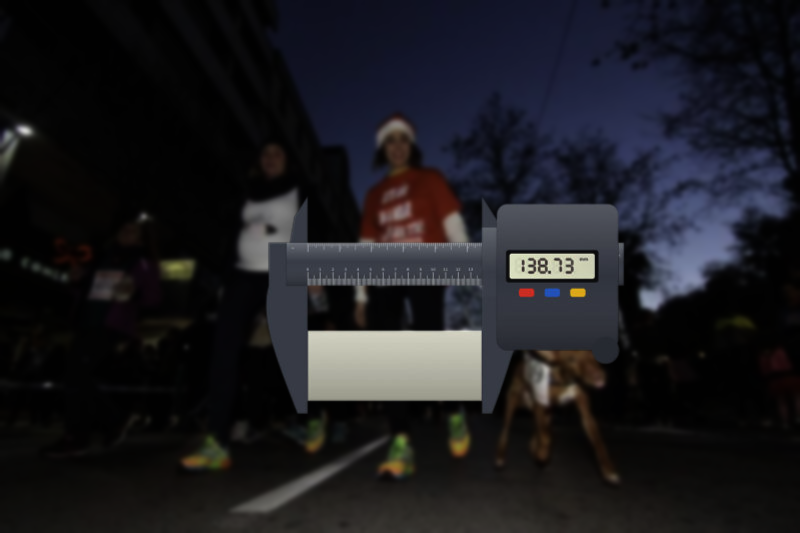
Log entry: 138.73 mm
